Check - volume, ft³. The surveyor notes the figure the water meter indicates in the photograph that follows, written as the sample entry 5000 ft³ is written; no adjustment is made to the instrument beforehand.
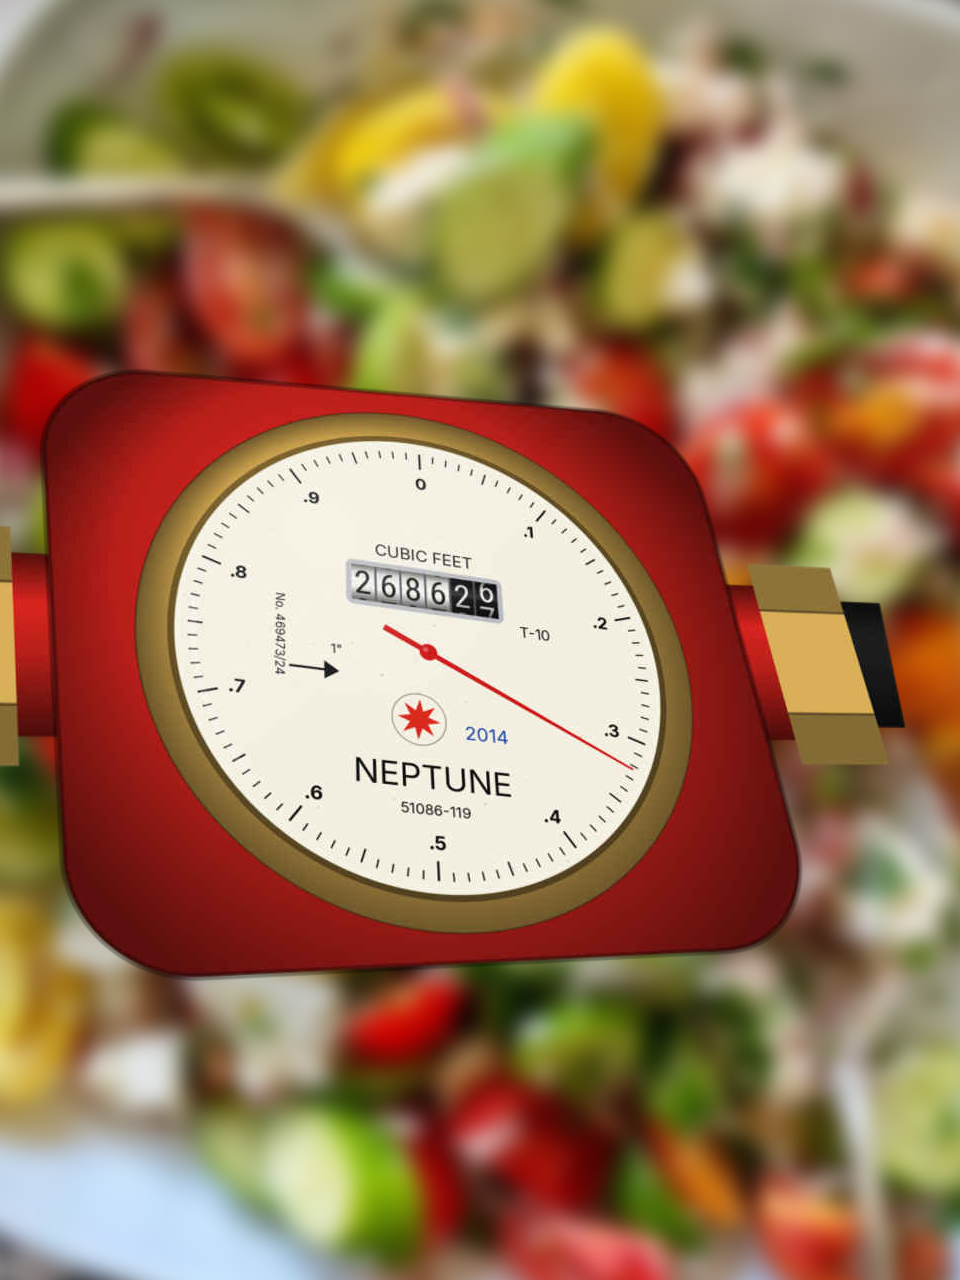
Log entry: 268626.32 ft³
